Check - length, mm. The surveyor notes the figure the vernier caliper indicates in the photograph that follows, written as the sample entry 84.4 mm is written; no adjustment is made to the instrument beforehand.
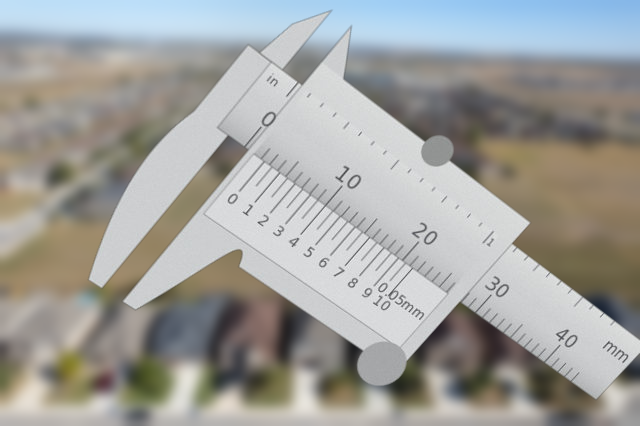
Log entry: 2.4 mm
